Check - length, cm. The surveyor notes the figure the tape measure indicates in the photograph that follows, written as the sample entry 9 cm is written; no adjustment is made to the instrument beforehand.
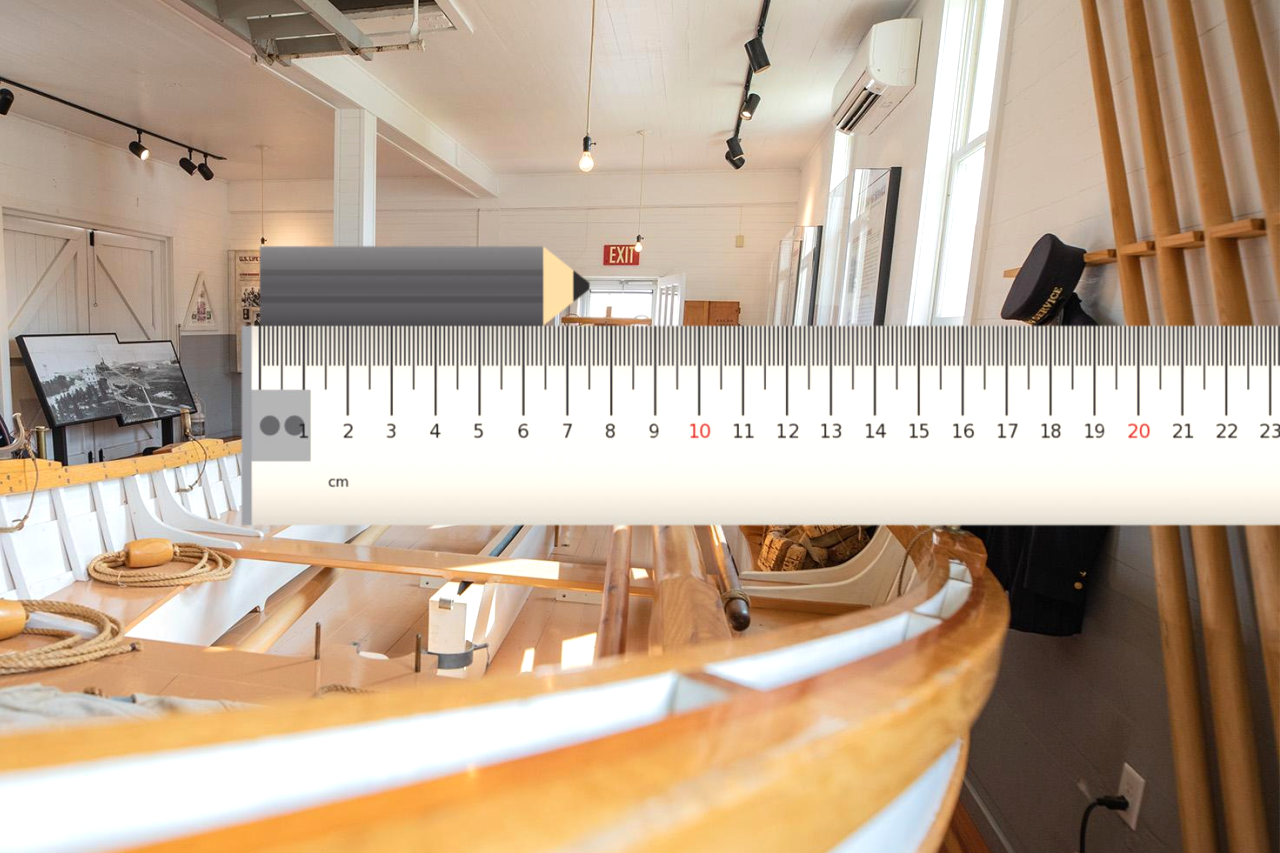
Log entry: 7.5 cm
